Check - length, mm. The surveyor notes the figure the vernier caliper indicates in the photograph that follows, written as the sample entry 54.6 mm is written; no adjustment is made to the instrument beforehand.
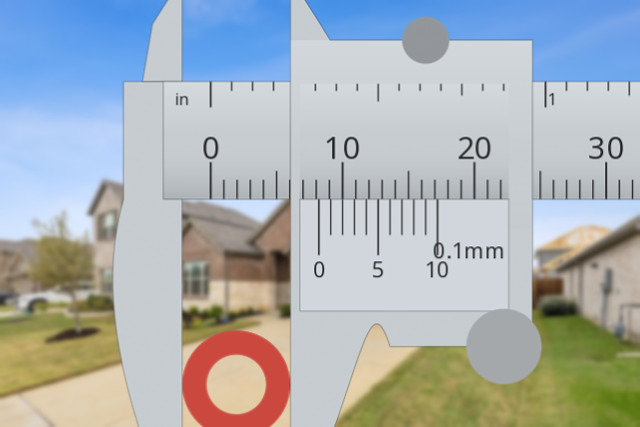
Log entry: 8.2 mm
